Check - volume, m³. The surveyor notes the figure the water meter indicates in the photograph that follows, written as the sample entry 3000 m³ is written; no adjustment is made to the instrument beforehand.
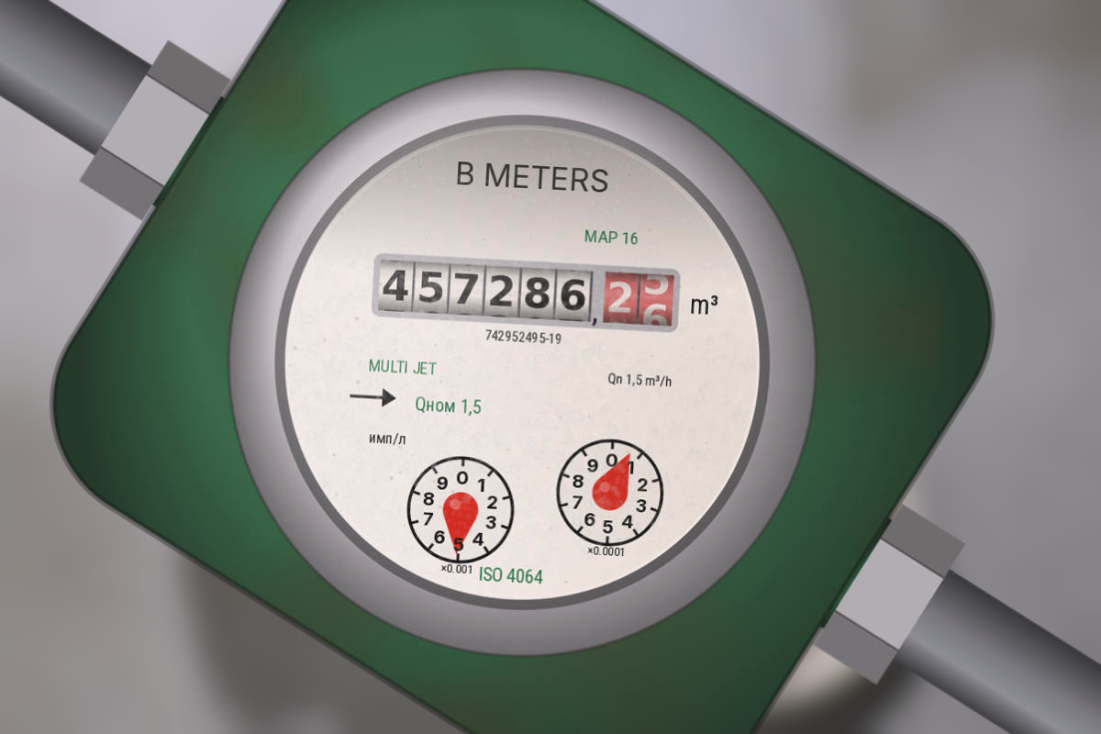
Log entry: 457286.2550 m³
